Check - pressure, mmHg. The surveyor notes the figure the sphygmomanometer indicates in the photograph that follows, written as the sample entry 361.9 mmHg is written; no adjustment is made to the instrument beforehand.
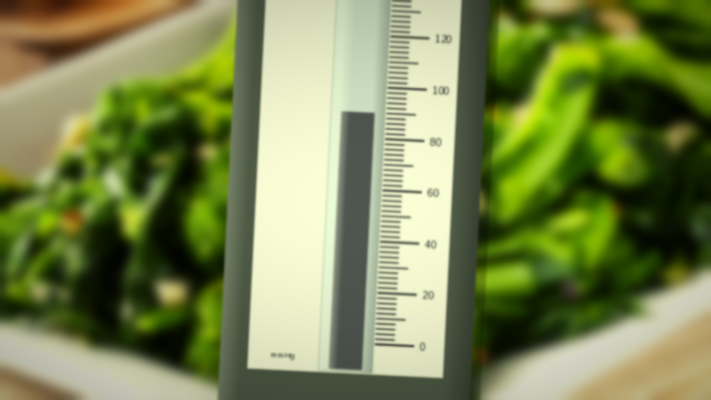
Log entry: 90 mmHg
